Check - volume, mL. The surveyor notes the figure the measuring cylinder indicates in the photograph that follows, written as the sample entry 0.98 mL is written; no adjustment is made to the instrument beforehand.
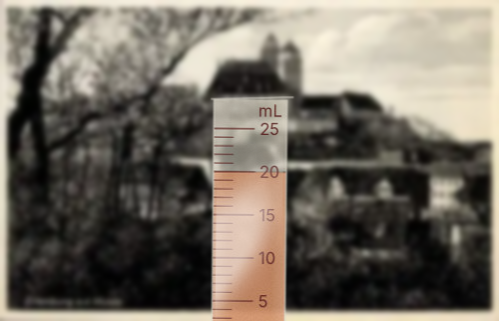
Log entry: 20 mL
